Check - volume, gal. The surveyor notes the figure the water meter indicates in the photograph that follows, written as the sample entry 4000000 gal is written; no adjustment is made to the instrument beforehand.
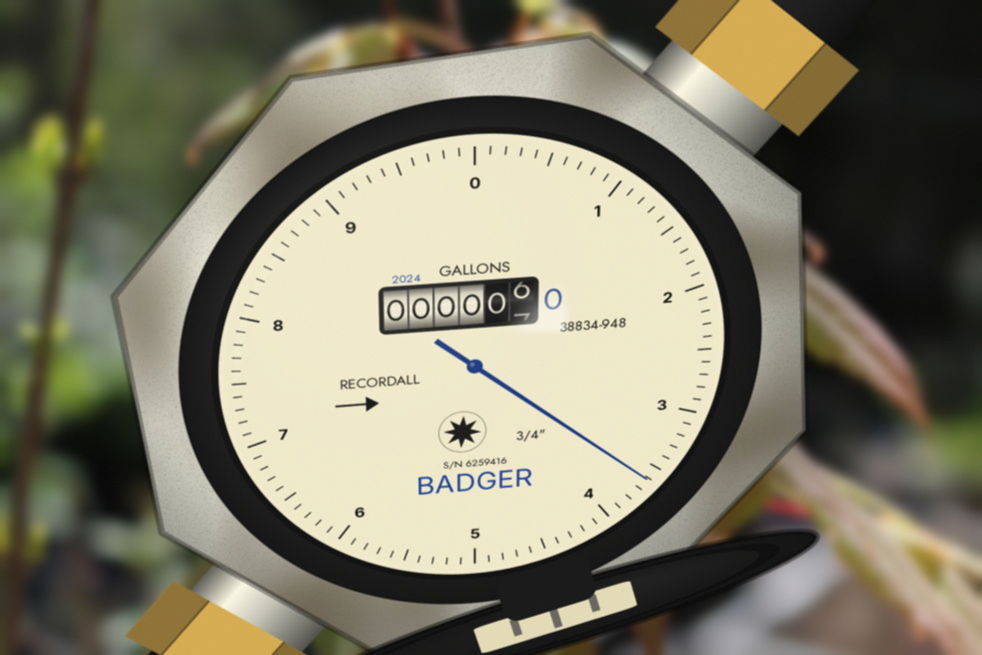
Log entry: 63.6 gal
